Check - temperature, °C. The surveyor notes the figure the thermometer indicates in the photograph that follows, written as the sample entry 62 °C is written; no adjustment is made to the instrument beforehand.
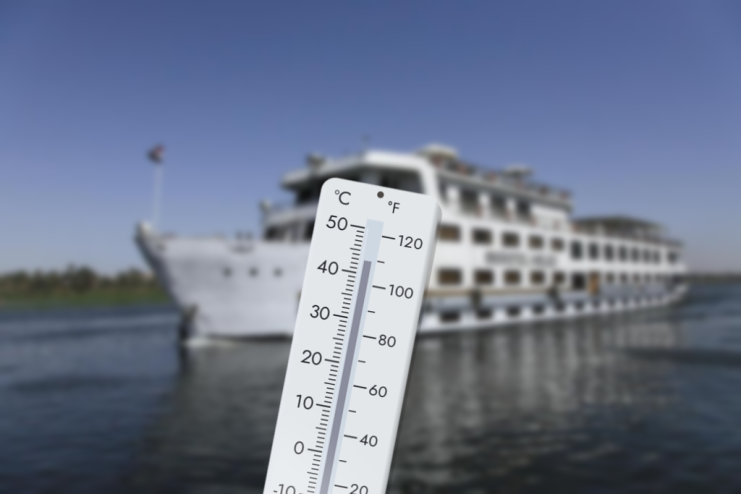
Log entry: 43 °C
